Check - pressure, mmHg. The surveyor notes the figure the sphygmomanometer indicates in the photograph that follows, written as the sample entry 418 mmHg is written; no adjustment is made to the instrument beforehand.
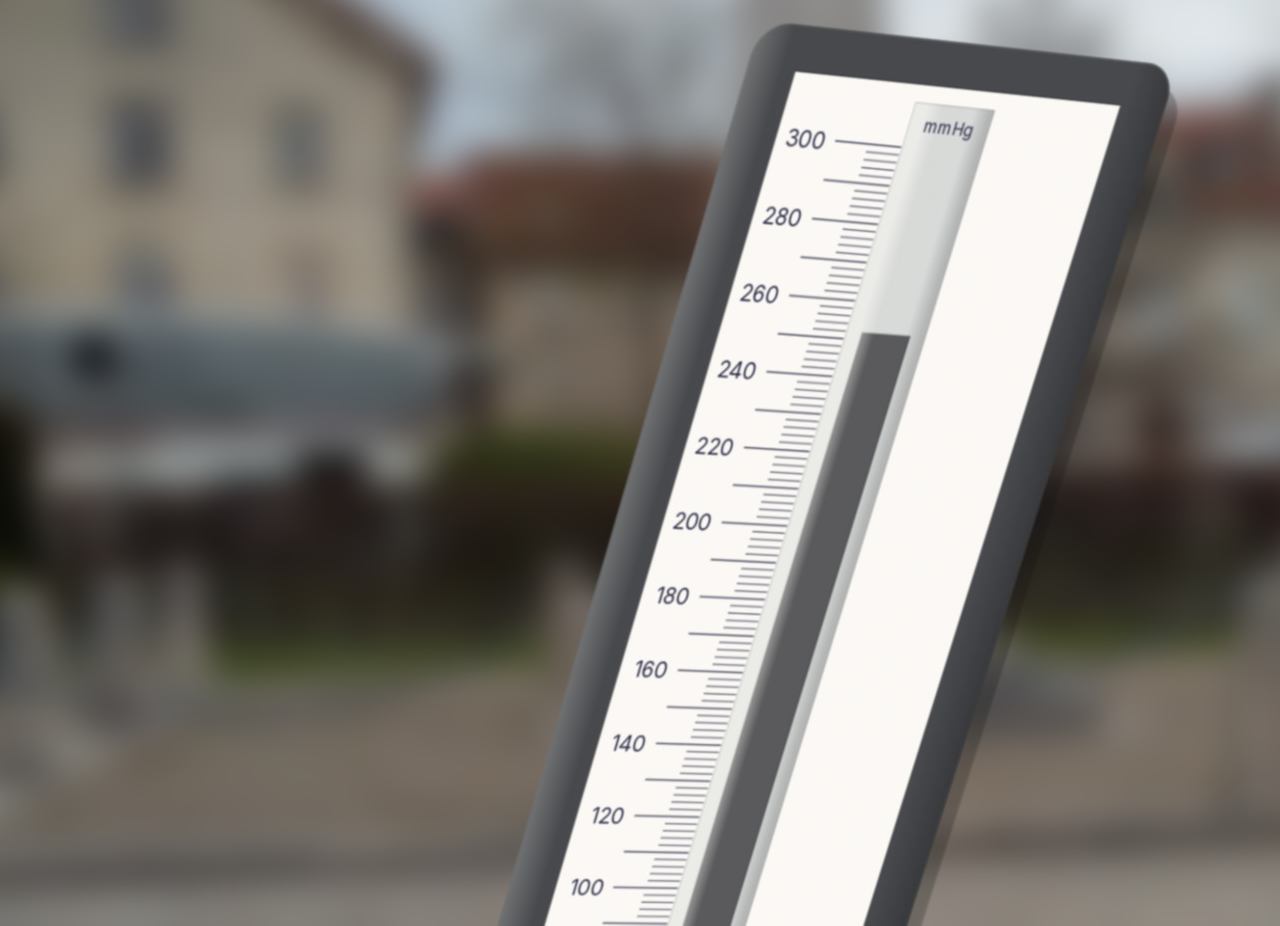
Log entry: 252 mmHg
